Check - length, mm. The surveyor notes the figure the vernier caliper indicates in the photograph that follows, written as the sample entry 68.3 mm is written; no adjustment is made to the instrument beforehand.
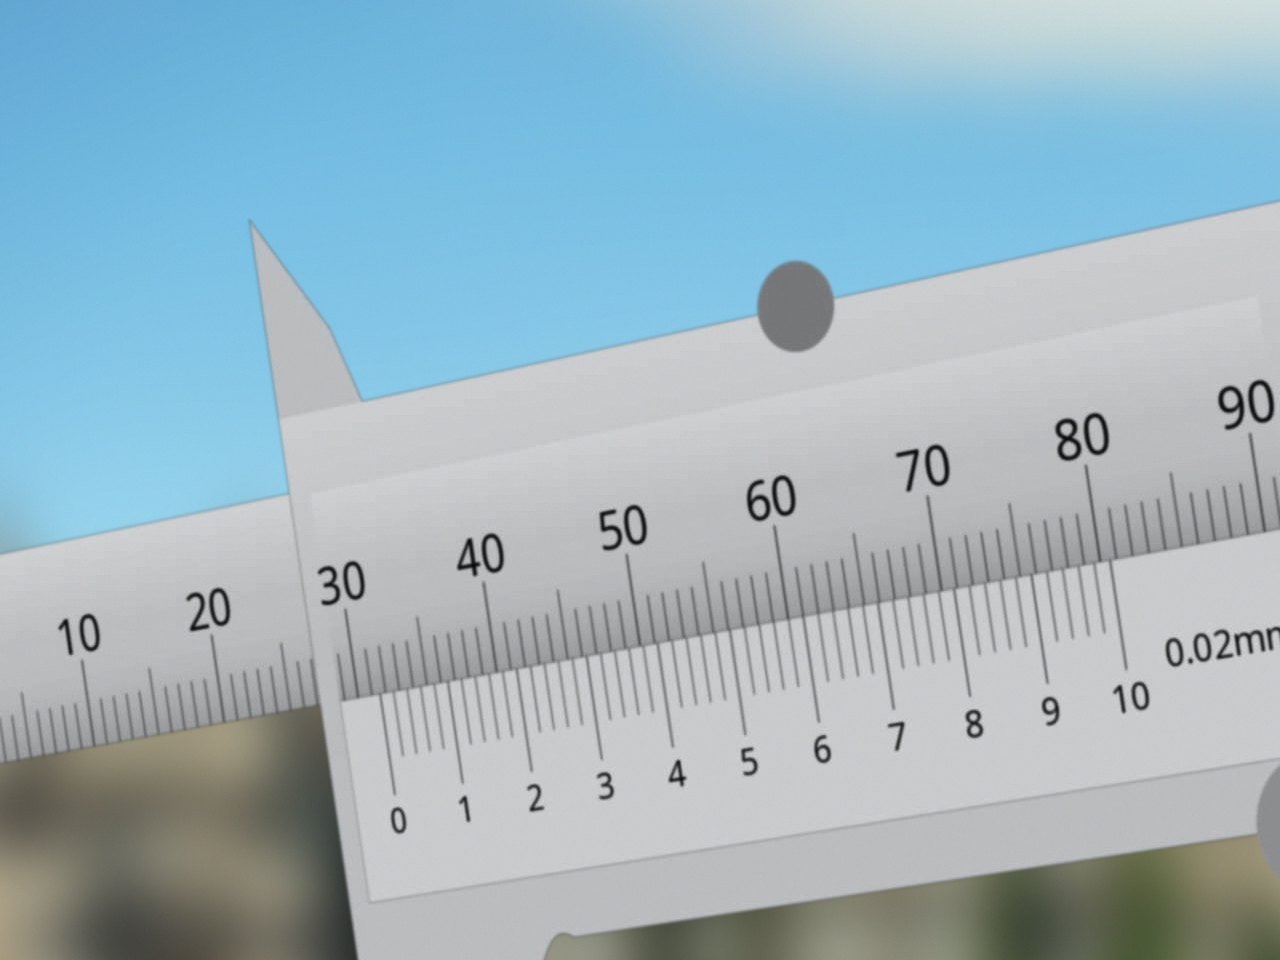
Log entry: 31.6 mm
